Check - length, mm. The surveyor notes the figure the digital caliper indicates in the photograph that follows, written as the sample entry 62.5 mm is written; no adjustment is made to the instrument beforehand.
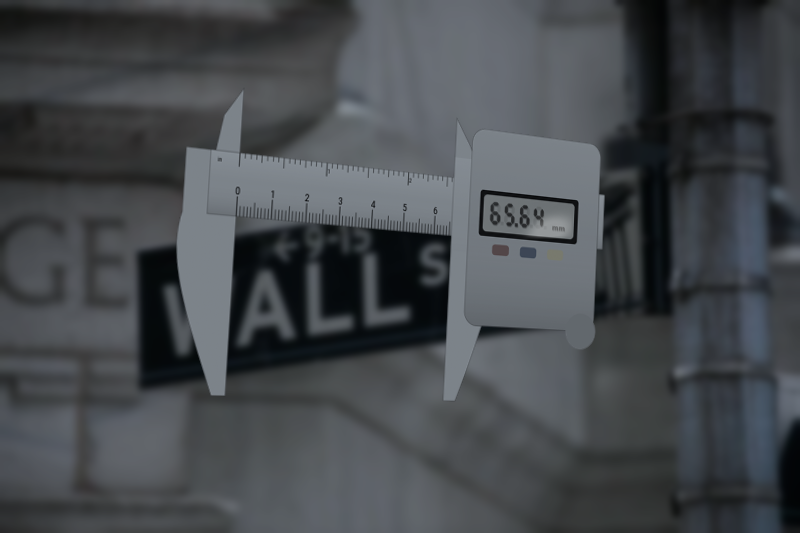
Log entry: 65.64 mm
